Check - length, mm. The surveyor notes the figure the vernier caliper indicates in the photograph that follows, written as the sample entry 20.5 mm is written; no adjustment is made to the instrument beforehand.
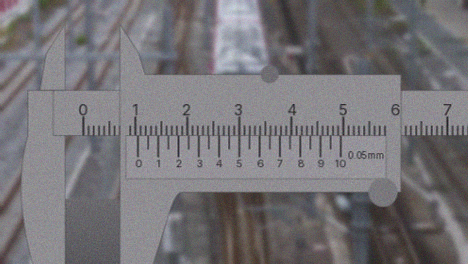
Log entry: 10.5 mm
